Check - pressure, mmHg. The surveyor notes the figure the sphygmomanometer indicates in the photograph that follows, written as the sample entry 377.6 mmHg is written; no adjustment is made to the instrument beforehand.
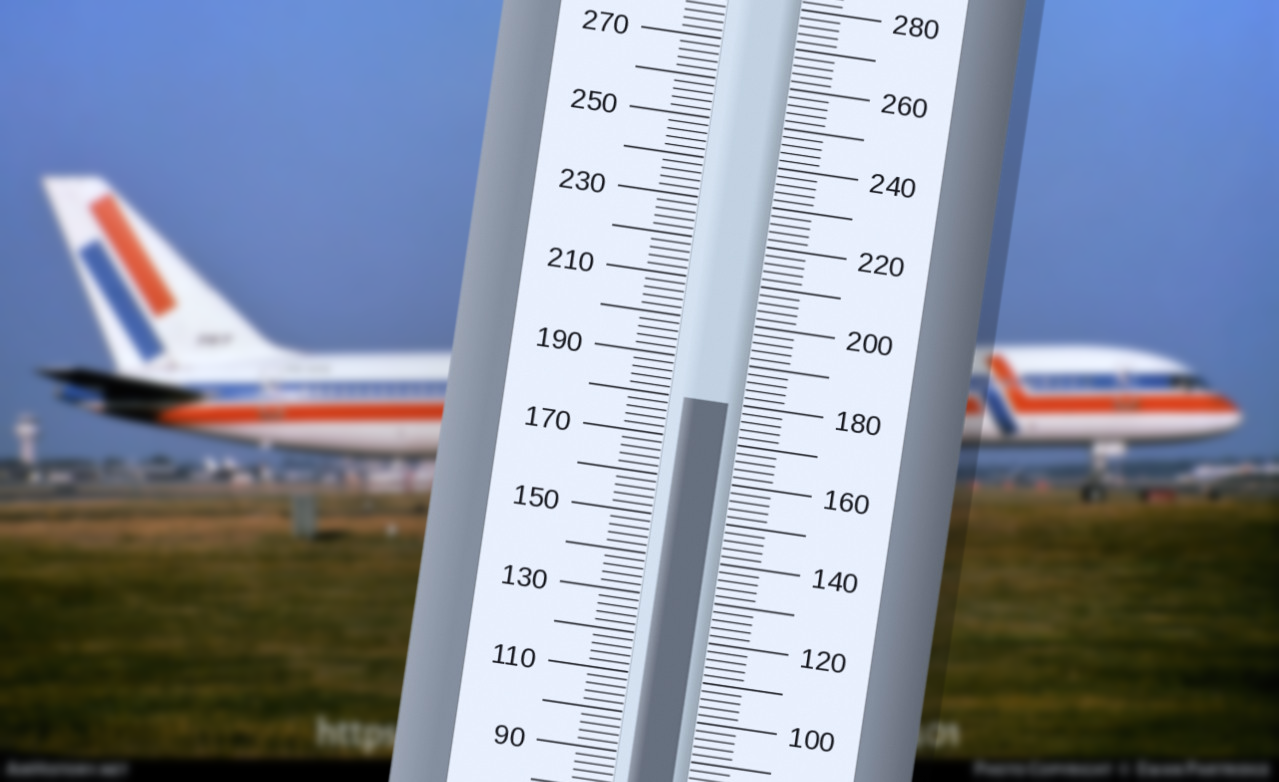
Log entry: 180 mmHg
